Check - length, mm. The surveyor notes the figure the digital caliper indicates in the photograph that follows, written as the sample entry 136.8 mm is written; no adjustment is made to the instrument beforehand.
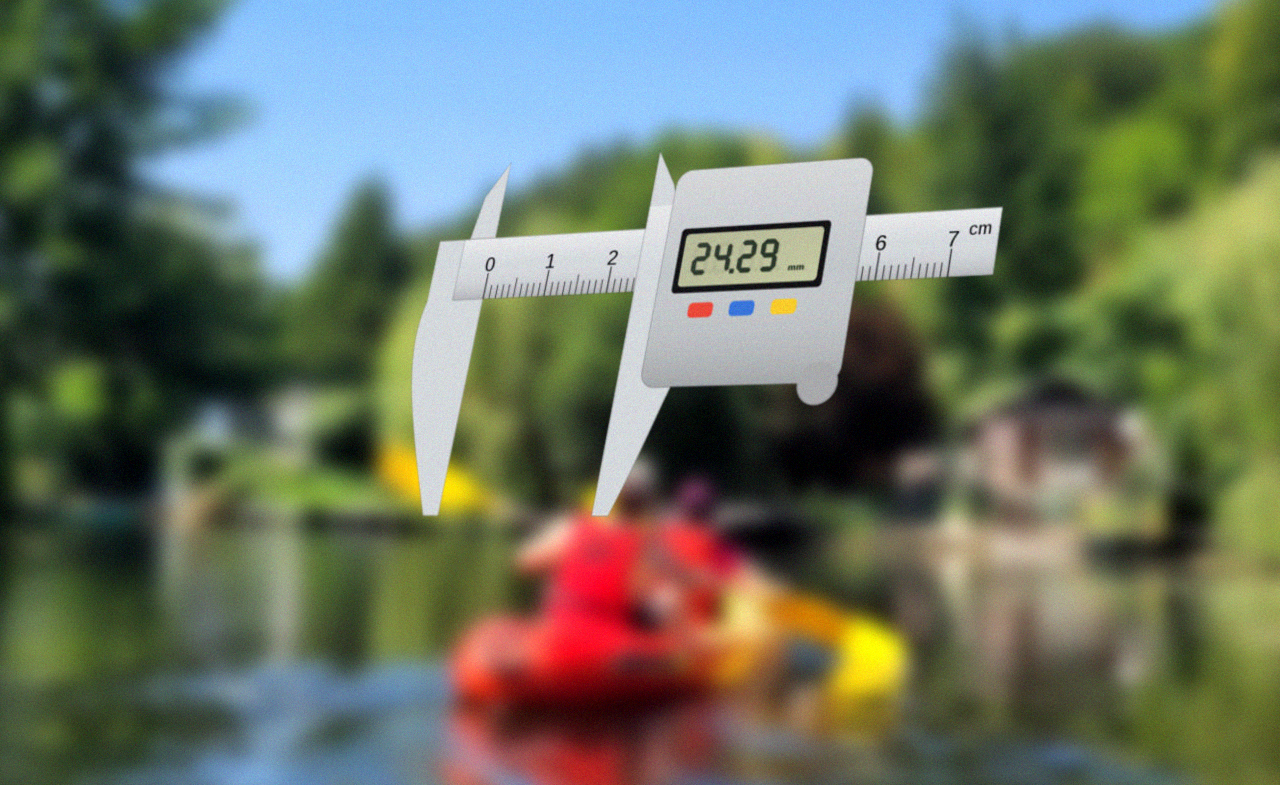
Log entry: 24.29 mm
